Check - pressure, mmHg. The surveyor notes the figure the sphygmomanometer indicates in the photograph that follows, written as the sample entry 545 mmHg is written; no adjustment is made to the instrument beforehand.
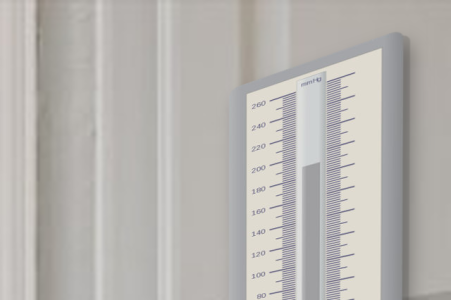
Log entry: 190 mmHg
